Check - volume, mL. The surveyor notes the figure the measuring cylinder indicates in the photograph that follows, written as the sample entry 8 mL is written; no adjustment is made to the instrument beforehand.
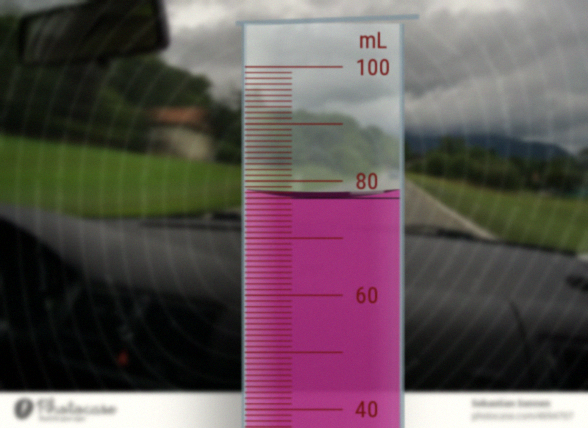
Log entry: 77 mL
